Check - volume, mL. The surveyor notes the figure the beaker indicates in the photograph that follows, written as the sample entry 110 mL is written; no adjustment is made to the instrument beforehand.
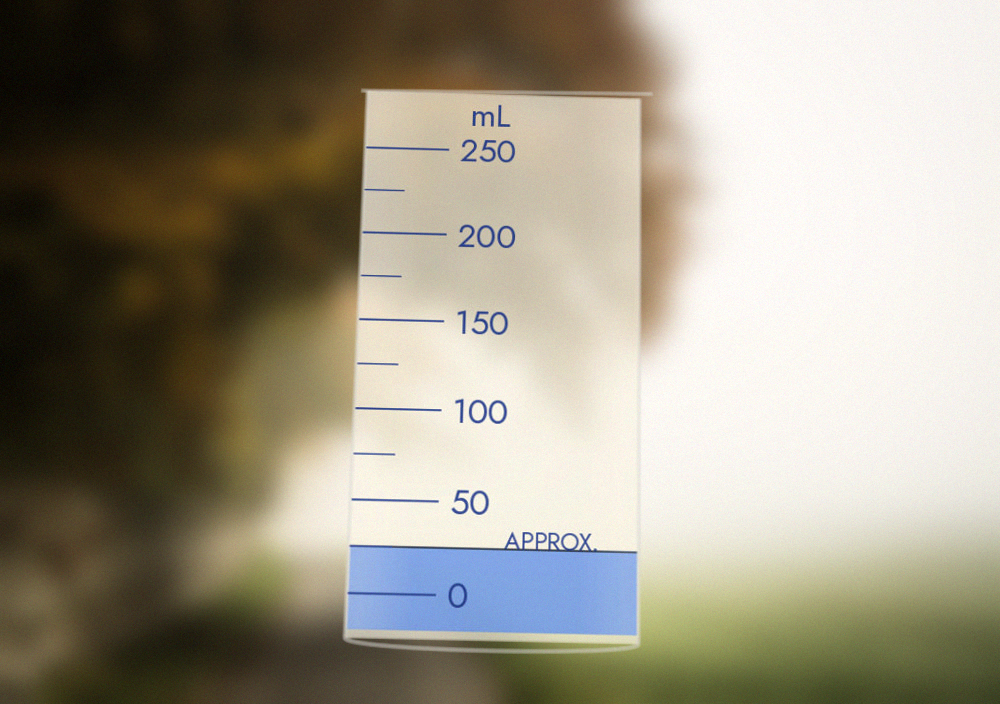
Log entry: 25 mL
